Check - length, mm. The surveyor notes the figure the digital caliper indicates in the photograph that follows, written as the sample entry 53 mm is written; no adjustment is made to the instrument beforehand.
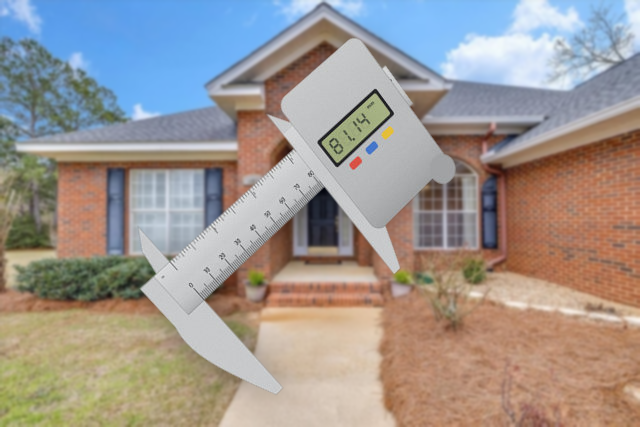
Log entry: 81.14 mm
